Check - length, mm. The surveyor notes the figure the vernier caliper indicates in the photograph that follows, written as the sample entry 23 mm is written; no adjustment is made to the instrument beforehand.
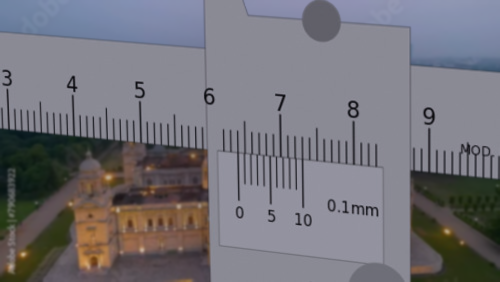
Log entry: 64.0 mm
